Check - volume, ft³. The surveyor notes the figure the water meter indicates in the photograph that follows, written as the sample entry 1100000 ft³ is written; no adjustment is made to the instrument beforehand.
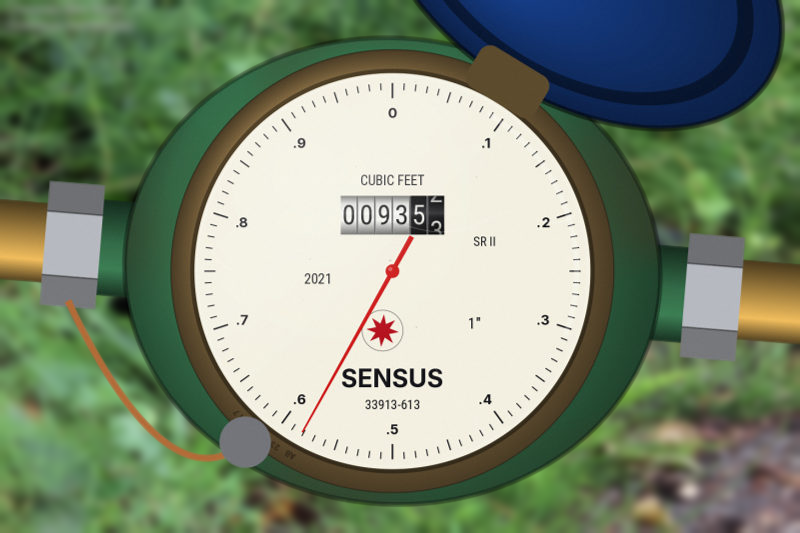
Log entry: 9352.58 ft³
